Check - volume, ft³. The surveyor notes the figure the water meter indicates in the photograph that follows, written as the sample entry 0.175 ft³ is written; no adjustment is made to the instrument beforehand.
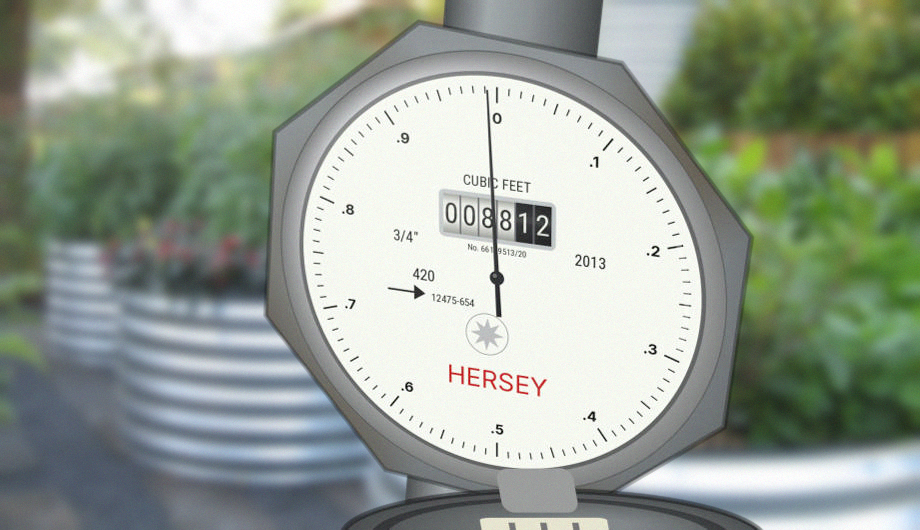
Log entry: 8811.99 ft³
